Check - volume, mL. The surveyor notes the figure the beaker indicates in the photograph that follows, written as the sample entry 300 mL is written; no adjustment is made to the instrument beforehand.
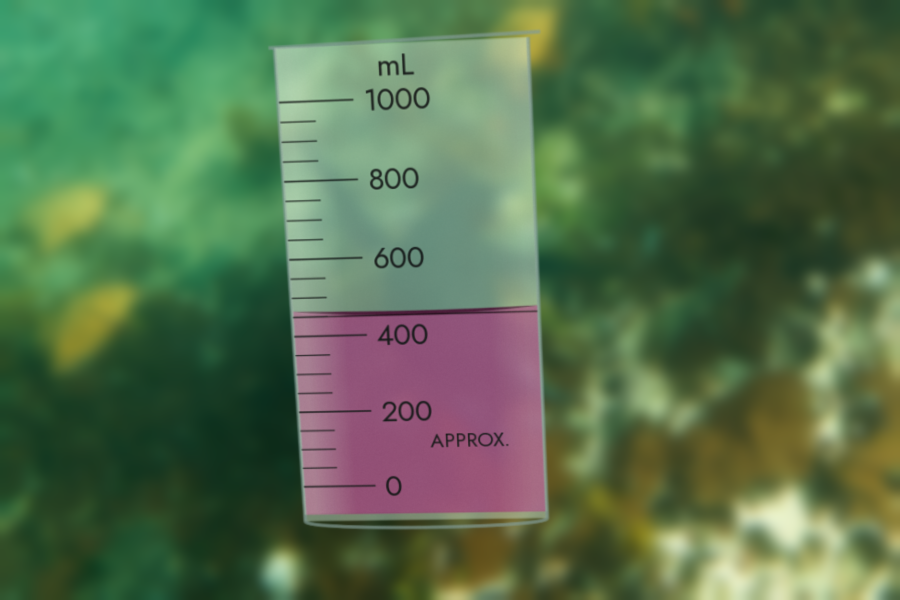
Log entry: 450 mL
